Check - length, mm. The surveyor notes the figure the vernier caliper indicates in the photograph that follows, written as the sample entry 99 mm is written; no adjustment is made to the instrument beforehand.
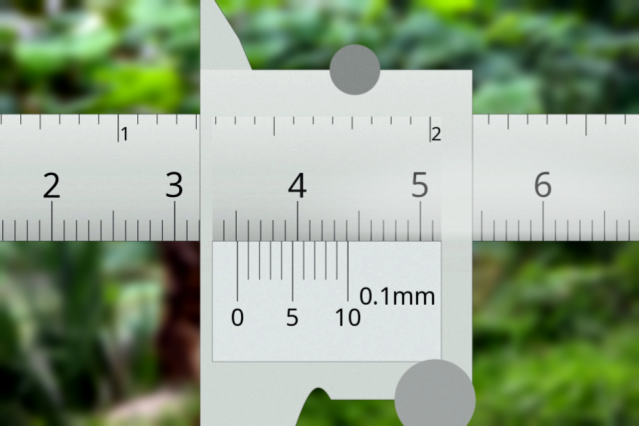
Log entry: 35.1 mm
